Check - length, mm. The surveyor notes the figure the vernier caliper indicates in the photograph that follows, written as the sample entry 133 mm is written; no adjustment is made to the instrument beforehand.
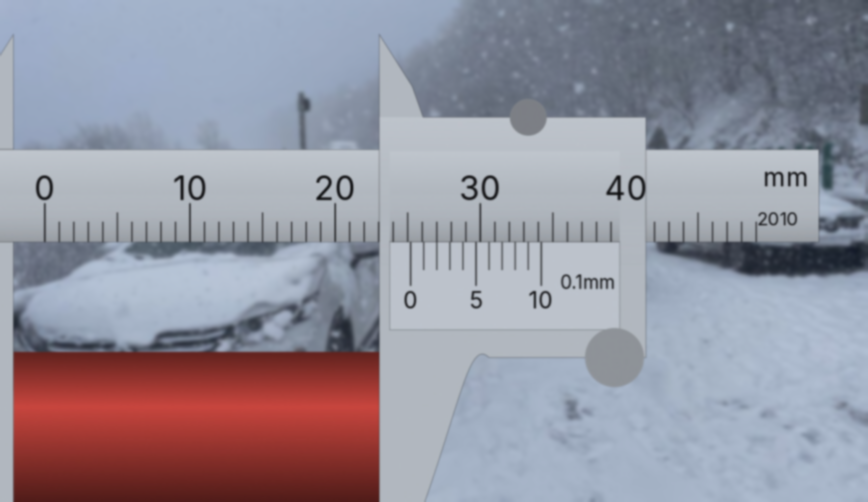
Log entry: 25.2 mm
